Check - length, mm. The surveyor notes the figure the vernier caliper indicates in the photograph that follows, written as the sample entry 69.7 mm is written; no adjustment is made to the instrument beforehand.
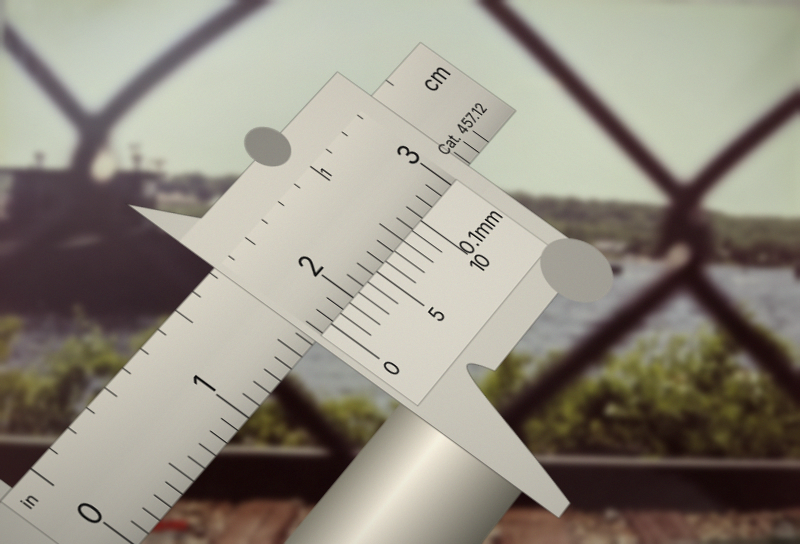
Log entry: 17.8 mm
